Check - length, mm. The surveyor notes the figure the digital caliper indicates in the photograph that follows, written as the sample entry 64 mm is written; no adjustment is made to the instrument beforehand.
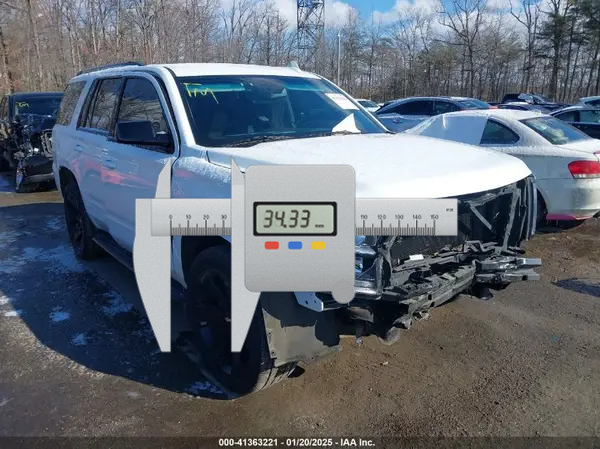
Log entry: 34.33 mm
